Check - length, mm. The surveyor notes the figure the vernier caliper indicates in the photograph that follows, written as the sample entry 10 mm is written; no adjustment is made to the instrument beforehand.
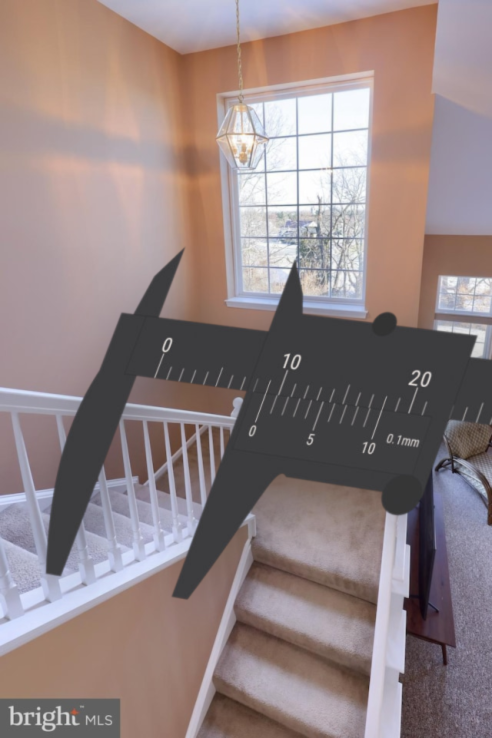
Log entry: 9.0 mm
